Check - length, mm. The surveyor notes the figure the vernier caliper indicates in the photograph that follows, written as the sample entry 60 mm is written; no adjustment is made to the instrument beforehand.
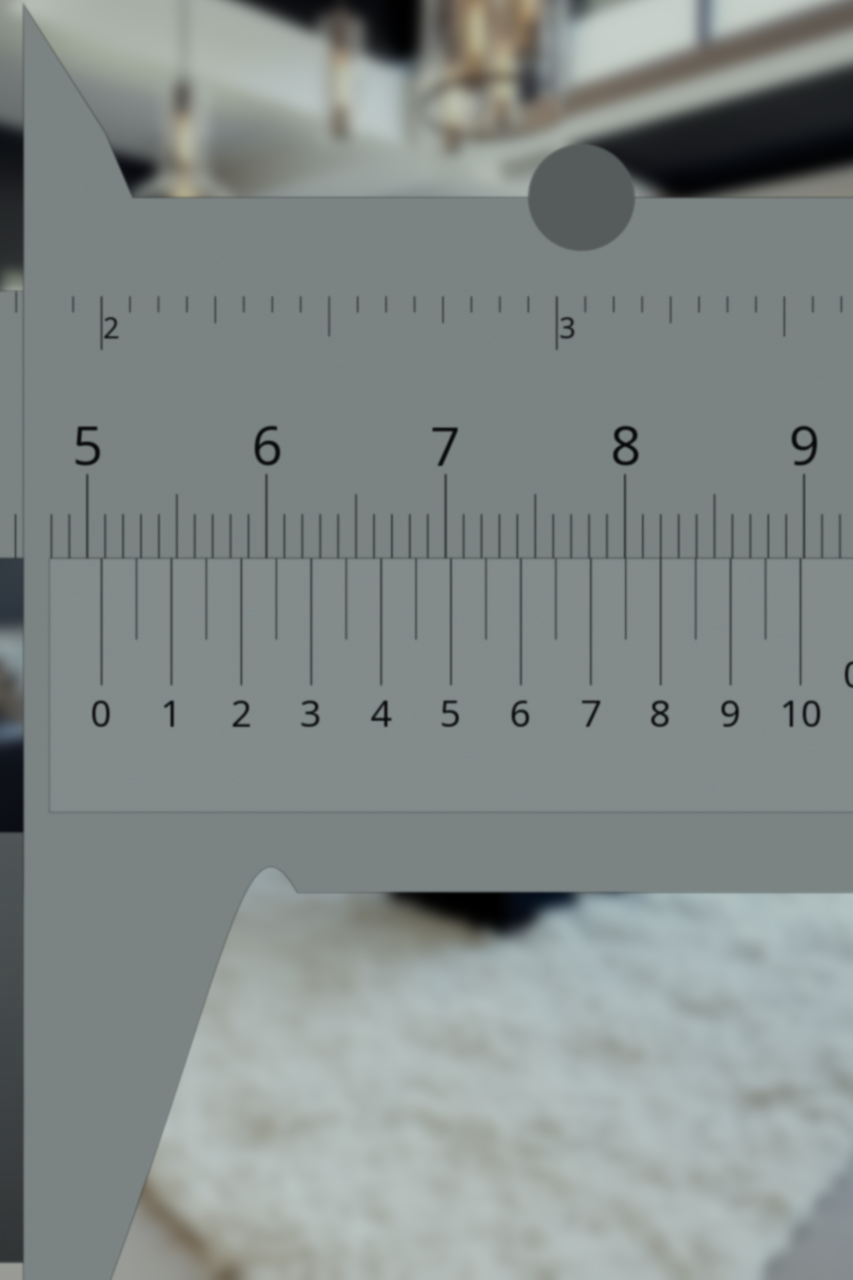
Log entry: 50.8 mm
